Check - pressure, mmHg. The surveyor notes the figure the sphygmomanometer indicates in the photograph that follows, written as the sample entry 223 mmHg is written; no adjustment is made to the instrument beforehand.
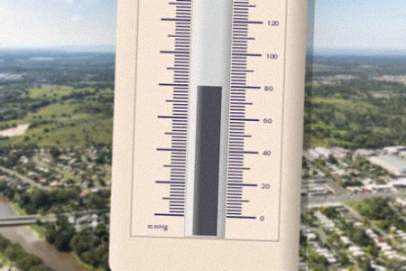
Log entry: 80 mmHg
